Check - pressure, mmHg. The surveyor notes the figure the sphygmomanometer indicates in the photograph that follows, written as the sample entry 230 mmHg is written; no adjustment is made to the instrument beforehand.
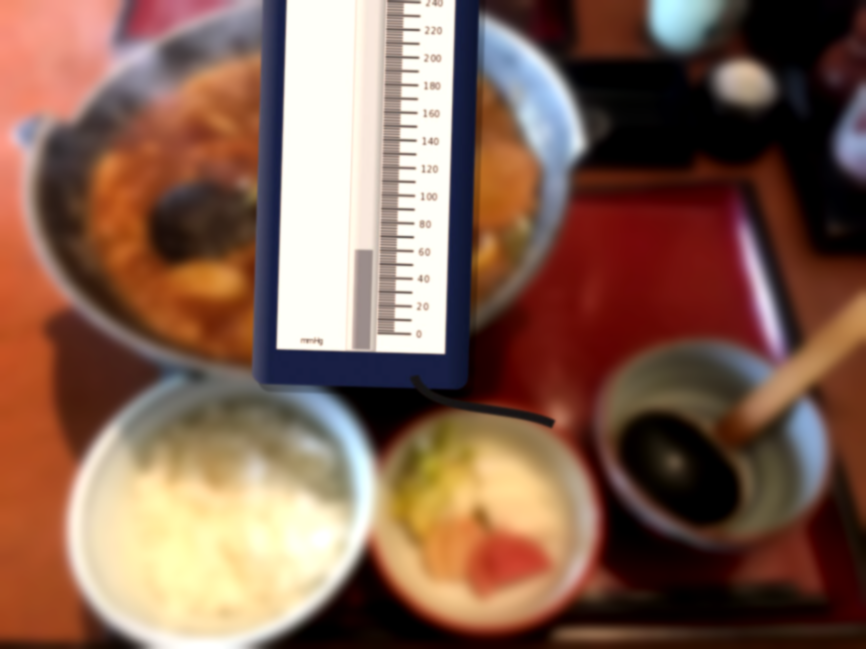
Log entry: 60 mmHg
